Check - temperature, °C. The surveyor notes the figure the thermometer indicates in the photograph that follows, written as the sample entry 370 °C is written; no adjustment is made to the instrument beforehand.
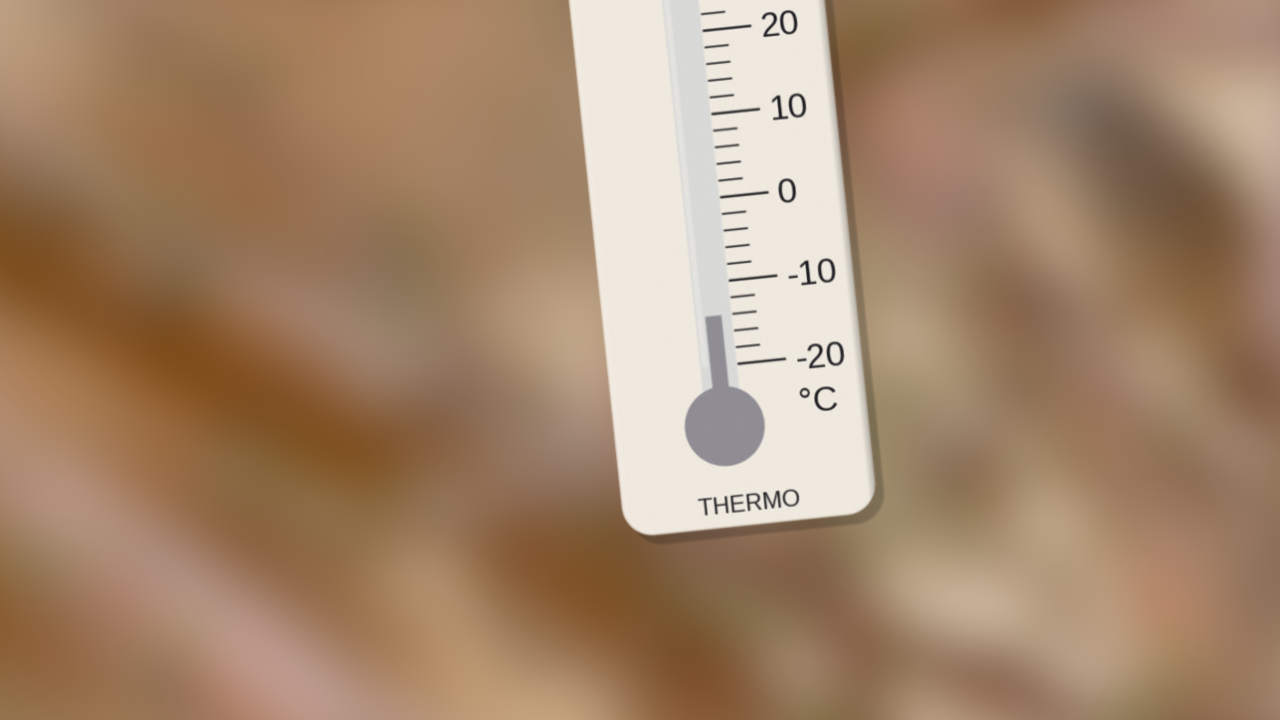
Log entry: -14 °C
